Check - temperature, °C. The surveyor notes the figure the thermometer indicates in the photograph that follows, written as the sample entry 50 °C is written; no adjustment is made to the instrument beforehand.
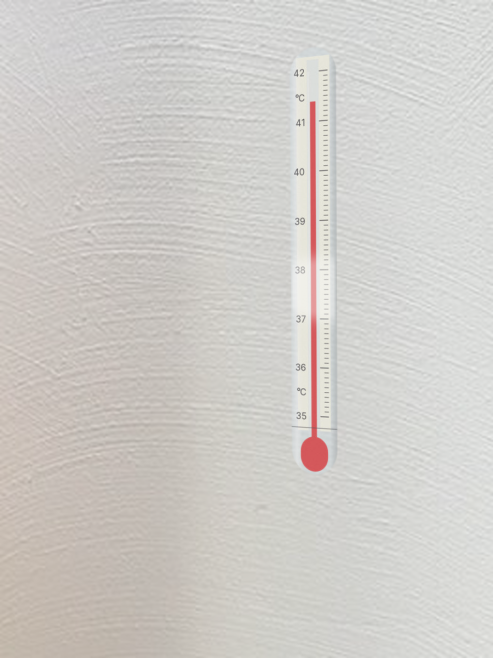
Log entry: 41.4 °C
